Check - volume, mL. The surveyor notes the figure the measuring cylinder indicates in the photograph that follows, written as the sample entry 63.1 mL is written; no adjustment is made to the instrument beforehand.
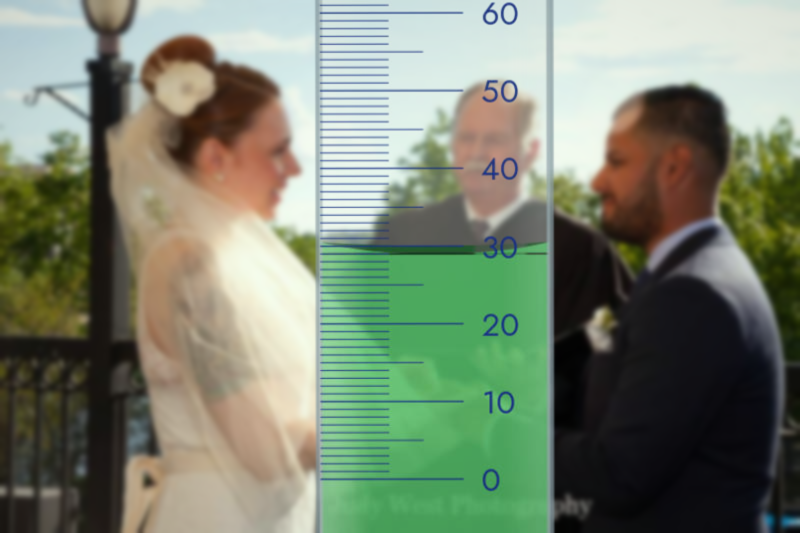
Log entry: 29 mL
